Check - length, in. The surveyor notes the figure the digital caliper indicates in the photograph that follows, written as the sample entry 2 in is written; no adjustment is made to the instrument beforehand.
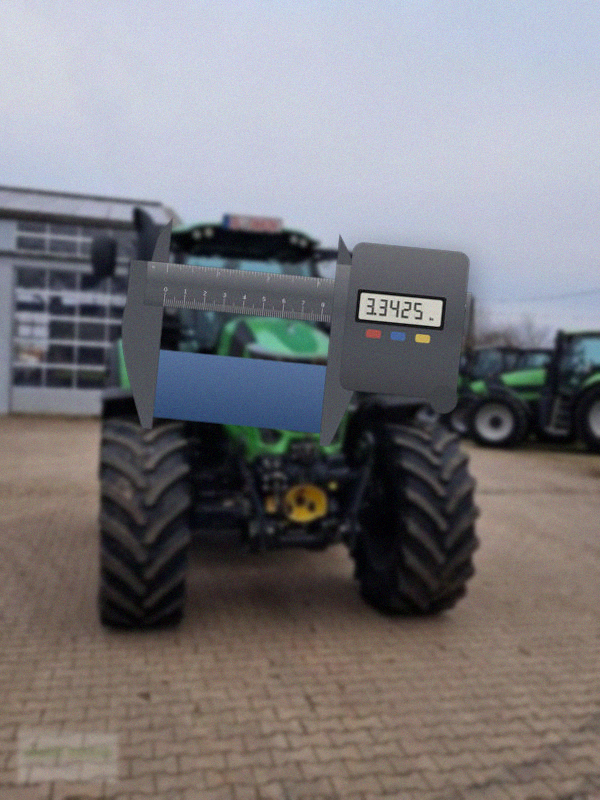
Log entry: 3.3425 in
